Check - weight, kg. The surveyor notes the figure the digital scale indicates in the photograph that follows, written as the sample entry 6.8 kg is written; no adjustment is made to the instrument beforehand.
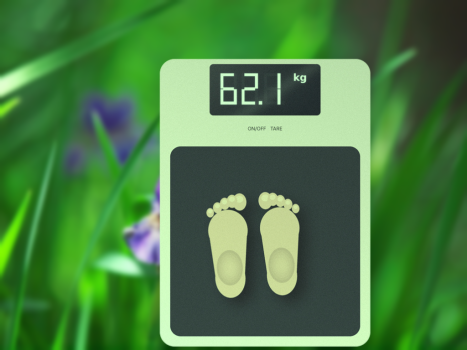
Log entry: 62.1 kg
